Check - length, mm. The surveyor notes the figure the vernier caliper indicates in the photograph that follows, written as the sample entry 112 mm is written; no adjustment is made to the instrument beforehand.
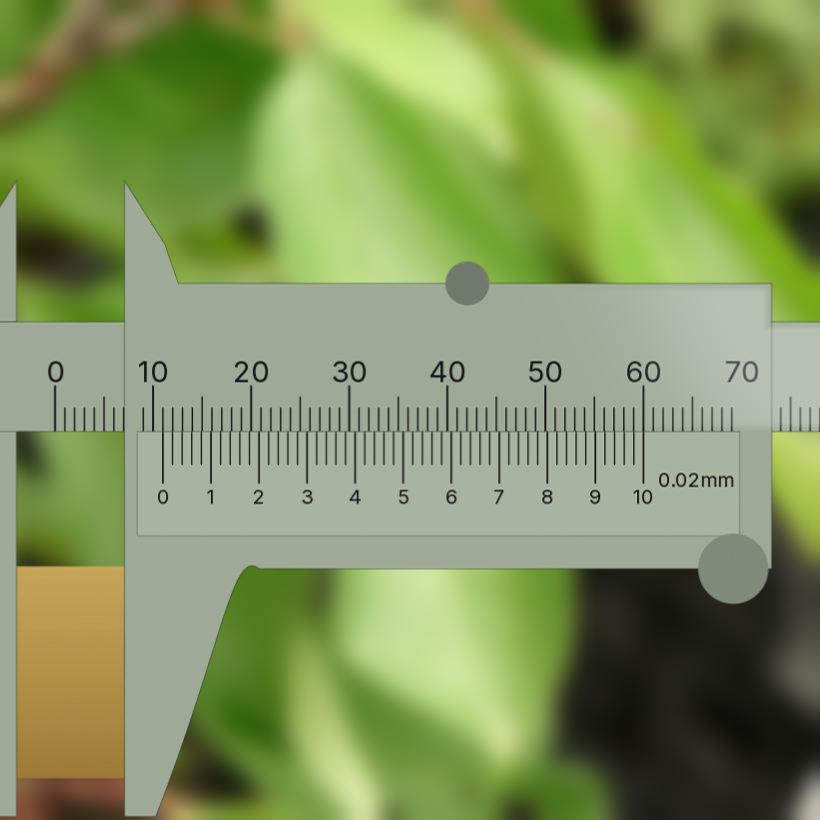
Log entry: 11.0 mm
